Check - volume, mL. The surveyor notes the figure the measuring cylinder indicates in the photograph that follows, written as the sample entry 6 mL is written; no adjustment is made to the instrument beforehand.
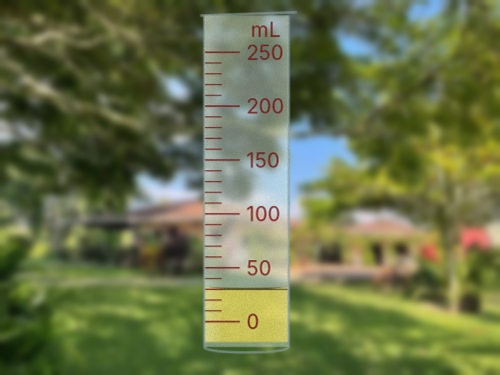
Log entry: 30 mL
